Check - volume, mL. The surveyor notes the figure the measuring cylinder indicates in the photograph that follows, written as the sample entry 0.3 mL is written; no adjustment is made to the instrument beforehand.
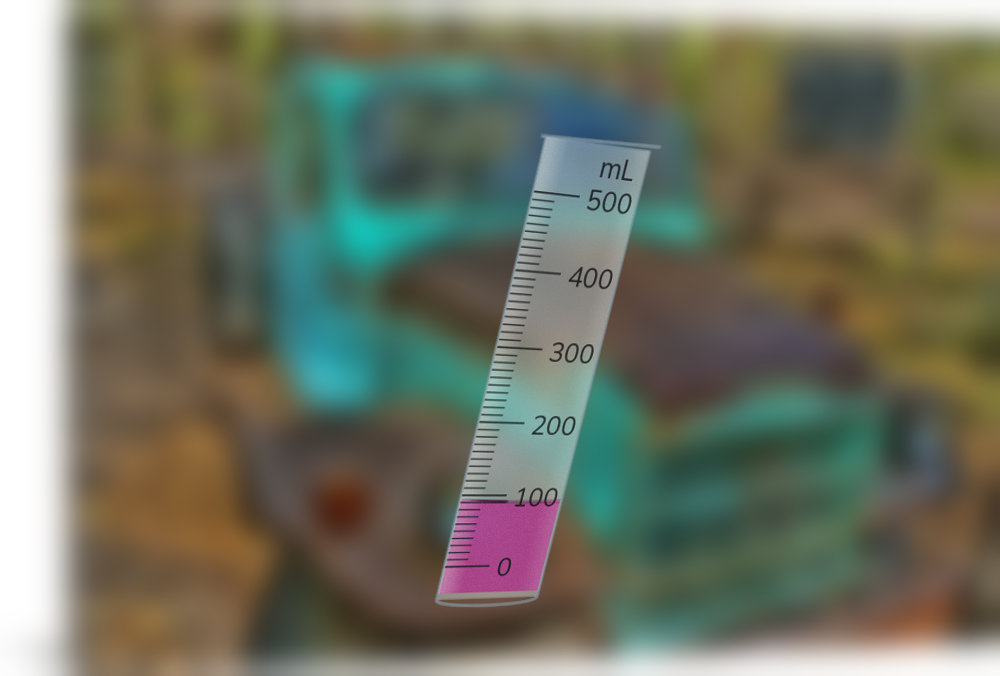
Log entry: 90 mL
